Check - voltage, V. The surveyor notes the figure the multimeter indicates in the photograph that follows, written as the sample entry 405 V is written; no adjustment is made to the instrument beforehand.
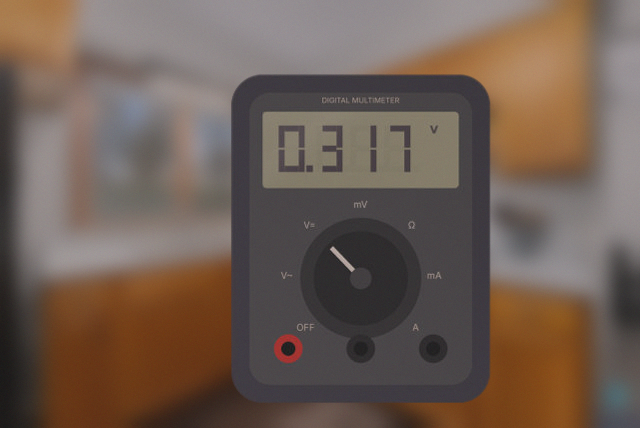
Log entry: 0.317 V
